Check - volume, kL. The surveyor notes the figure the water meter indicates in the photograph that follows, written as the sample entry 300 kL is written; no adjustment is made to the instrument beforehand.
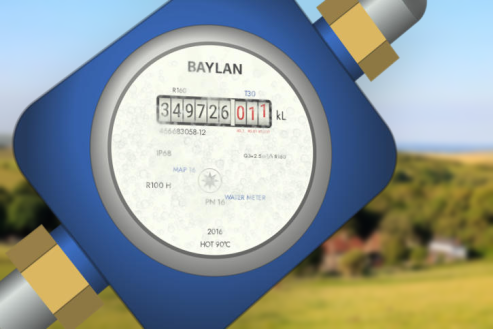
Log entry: 349726.011 kL
